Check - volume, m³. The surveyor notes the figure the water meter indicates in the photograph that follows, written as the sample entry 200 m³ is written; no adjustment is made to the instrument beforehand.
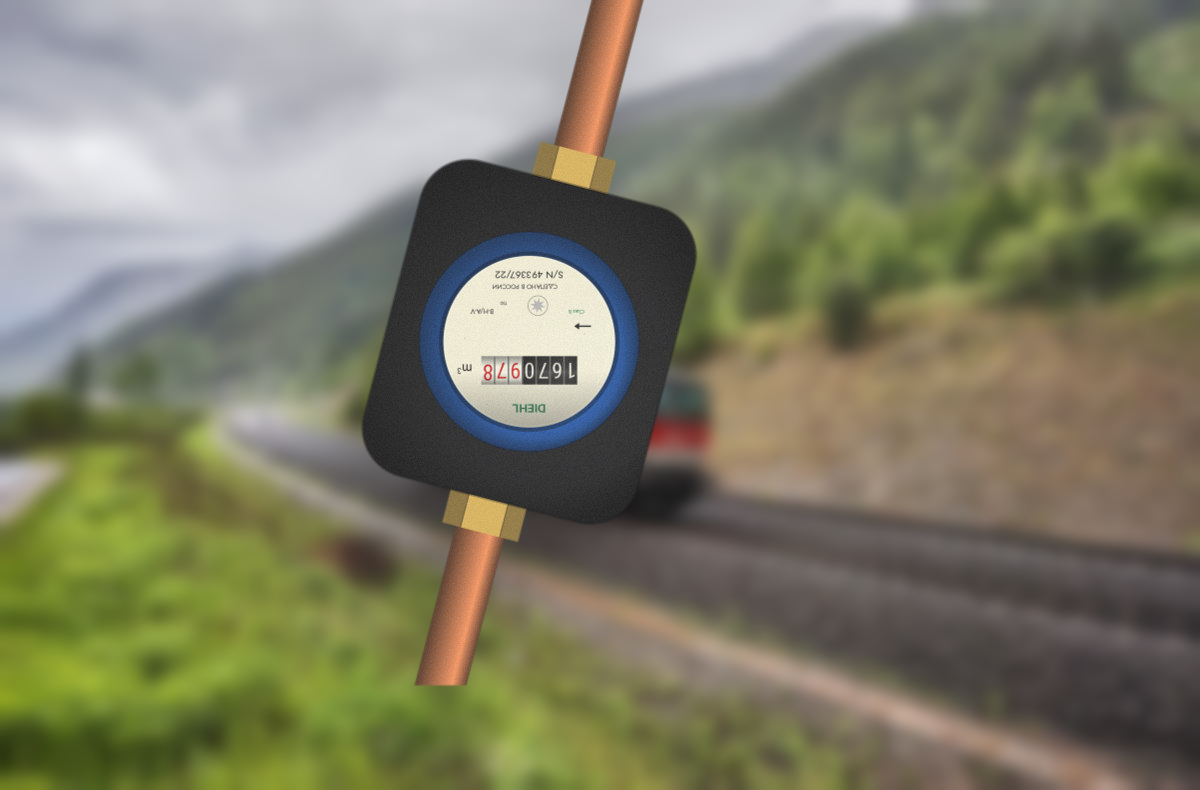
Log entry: 1670.978 m³
